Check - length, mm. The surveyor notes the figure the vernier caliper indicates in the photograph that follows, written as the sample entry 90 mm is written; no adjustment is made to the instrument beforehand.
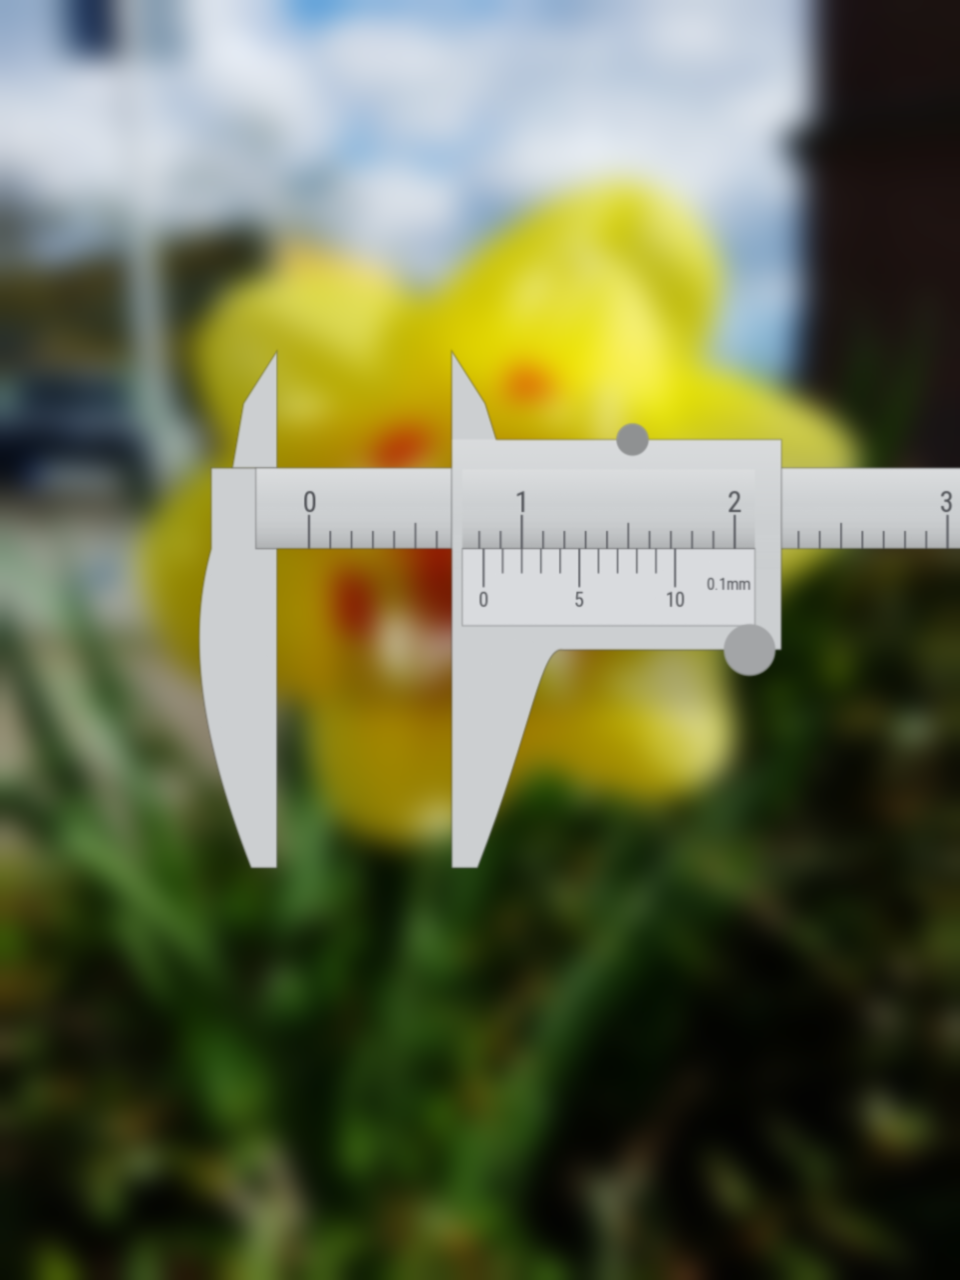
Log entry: 8.2 mm
